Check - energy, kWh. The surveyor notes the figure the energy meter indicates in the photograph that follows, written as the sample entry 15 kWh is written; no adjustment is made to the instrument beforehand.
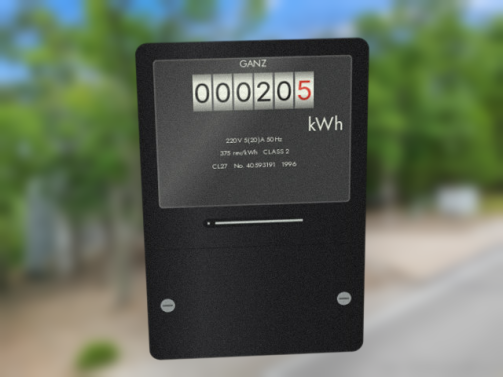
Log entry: 20.5 kWh
